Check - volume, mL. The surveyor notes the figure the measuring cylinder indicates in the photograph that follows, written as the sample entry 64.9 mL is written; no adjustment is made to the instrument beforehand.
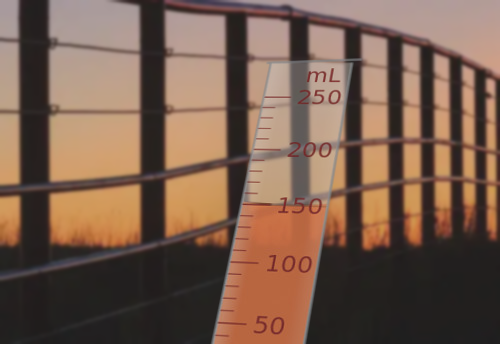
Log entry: 150 mL
